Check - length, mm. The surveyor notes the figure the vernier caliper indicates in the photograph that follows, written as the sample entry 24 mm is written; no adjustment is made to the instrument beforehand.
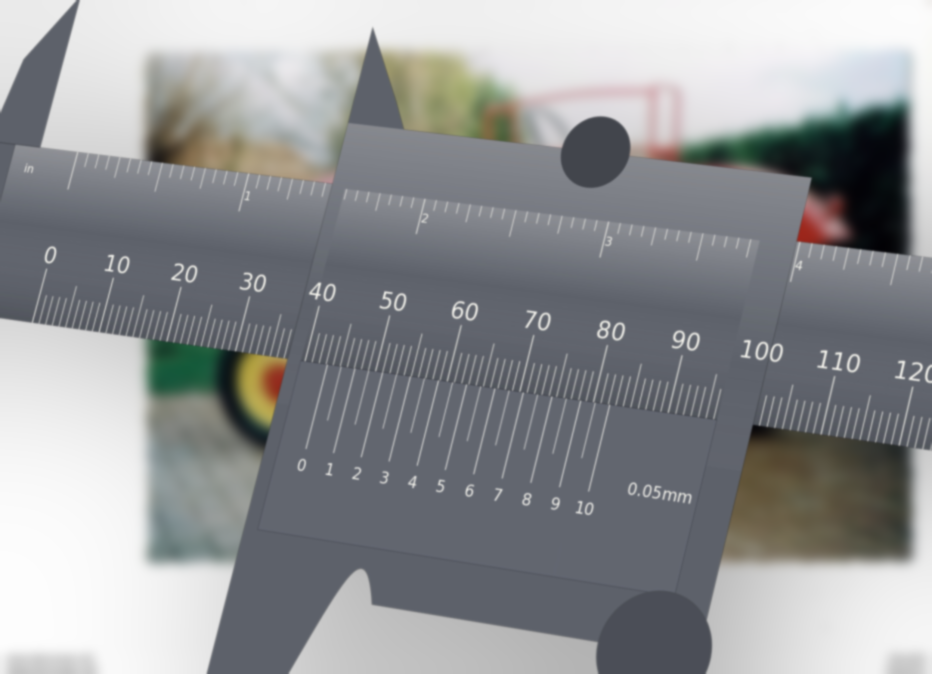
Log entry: 43.2 mm
